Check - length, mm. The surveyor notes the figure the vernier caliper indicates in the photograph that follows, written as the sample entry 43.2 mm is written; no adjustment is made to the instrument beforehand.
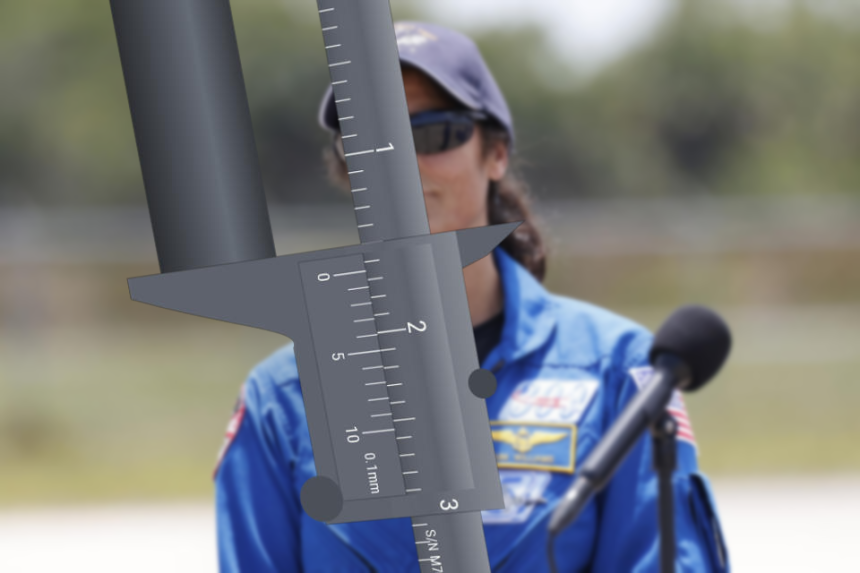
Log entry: 16.5 mm
